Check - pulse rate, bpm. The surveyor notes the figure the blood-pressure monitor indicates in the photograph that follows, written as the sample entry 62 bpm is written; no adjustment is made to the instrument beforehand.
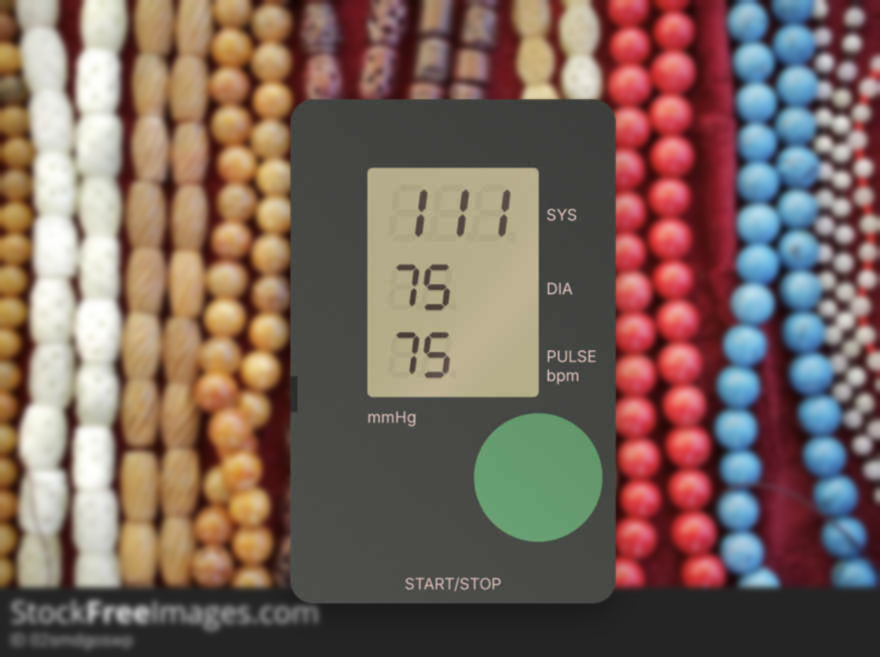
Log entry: 75 bpm
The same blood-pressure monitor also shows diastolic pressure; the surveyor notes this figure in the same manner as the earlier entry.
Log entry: 75 mmHg
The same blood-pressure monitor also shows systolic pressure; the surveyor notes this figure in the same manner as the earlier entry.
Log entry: 111 mmHg
